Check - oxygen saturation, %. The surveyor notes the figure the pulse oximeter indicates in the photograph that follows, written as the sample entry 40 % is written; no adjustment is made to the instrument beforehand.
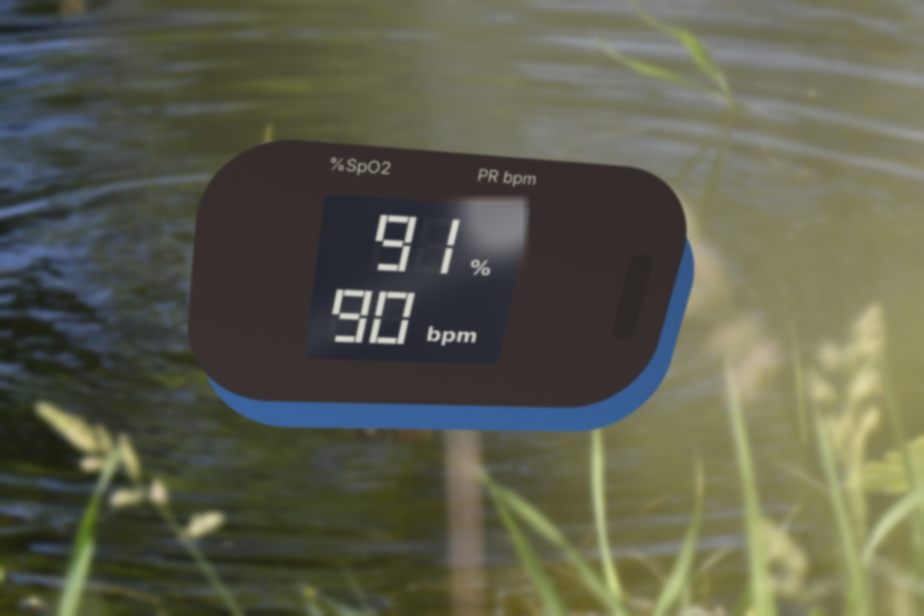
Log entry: 91 %
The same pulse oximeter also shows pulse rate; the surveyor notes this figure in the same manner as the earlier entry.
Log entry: 90 bpm
